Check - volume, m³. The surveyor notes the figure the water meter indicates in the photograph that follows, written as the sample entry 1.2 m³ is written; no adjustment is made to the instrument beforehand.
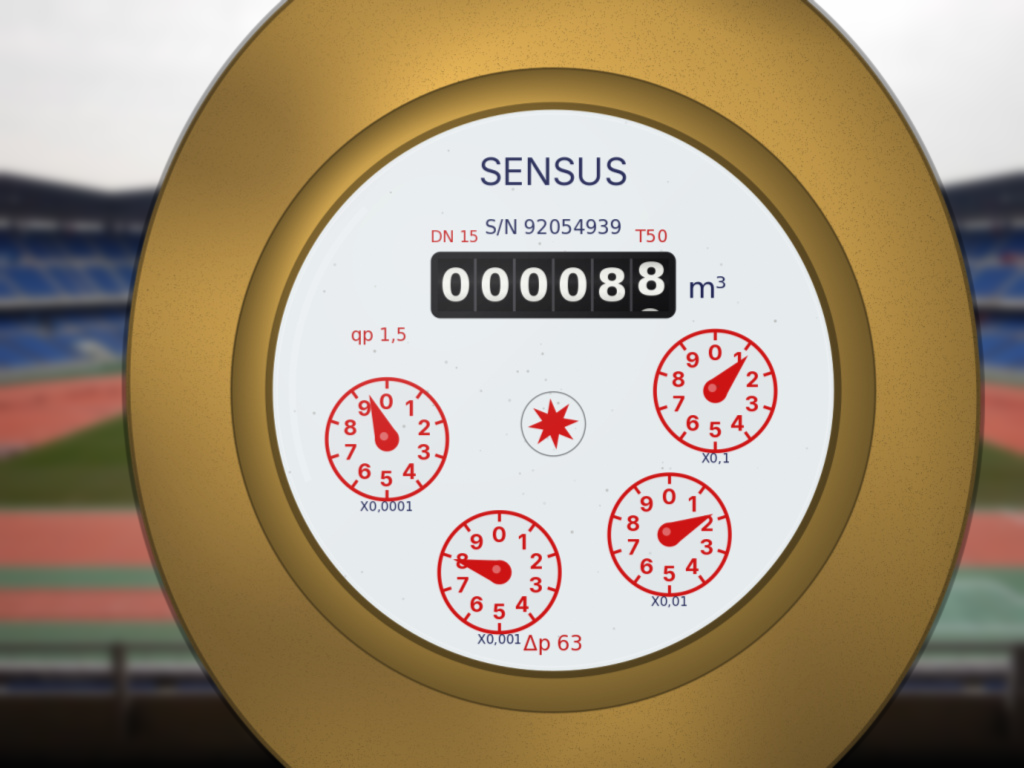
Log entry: 88.1179 m³
